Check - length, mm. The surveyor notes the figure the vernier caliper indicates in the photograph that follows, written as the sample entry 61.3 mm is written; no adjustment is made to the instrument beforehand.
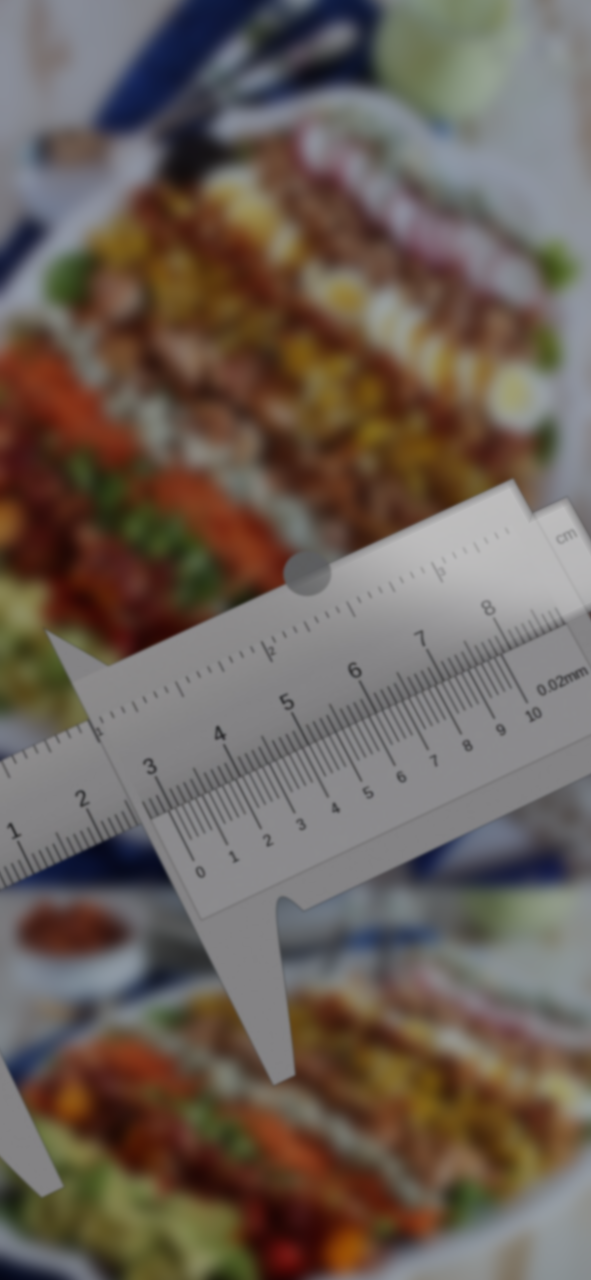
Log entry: 29.5 mm
